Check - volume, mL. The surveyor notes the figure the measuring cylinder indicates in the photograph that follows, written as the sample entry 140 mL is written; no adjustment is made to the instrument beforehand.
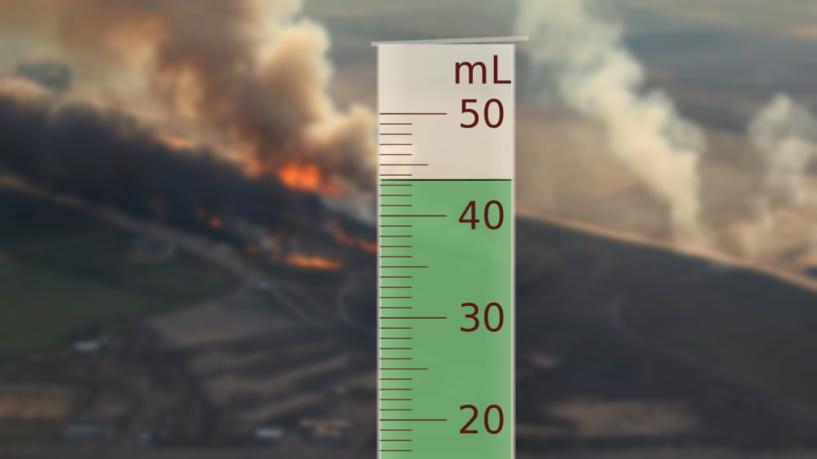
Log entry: 43.5 mL
